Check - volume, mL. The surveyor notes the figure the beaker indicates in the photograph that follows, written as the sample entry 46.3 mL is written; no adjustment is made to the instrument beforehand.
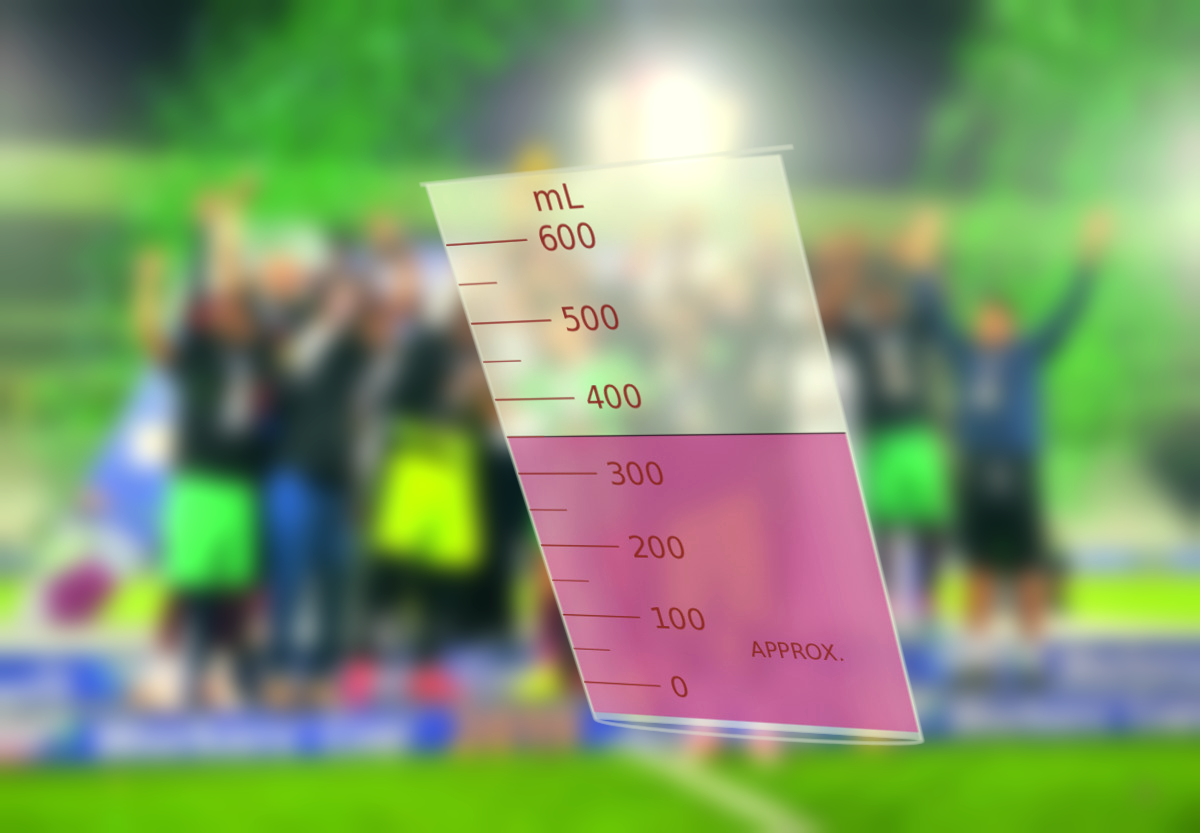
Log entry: 350 mL
